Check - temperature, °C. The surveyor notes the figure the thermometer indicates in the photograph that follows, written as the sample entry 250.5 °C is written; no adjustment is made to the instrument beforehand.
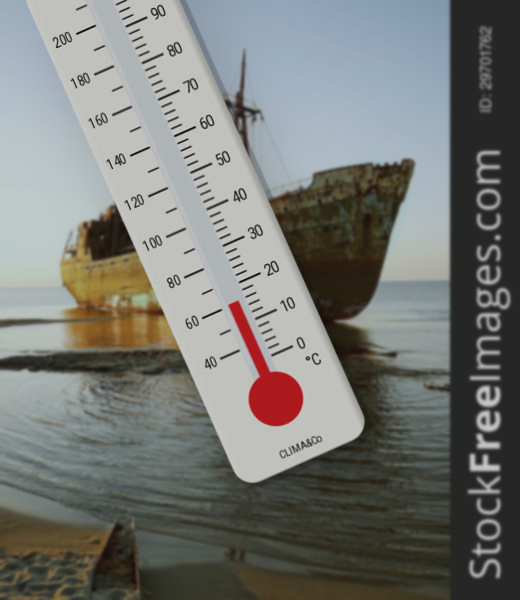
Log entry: 16 °C
